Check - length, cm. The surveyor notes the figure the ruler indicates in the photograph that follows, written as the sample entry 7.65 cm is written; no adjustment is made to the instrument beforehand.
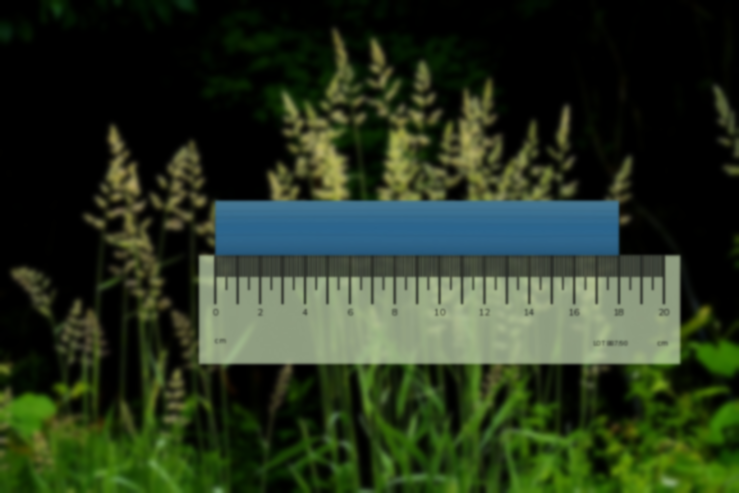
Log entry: 18 cm
